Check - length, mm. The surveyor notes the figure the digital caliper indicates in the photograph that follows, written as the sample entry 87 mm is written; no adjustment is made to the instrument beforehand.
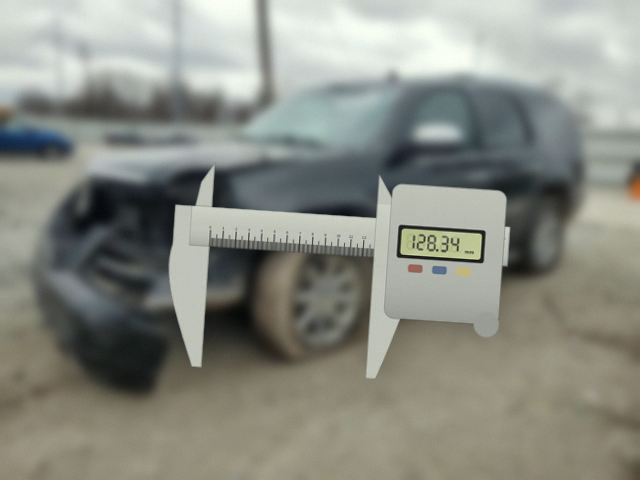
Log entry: 128.34 mm
